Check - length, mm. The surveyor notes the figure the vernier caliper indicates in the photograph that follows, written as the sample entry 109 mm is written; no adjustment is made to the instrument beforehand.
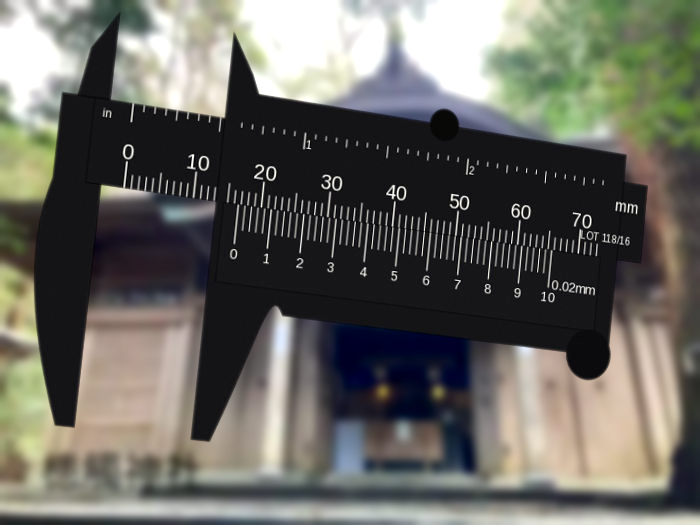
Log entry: 16.6 mm
